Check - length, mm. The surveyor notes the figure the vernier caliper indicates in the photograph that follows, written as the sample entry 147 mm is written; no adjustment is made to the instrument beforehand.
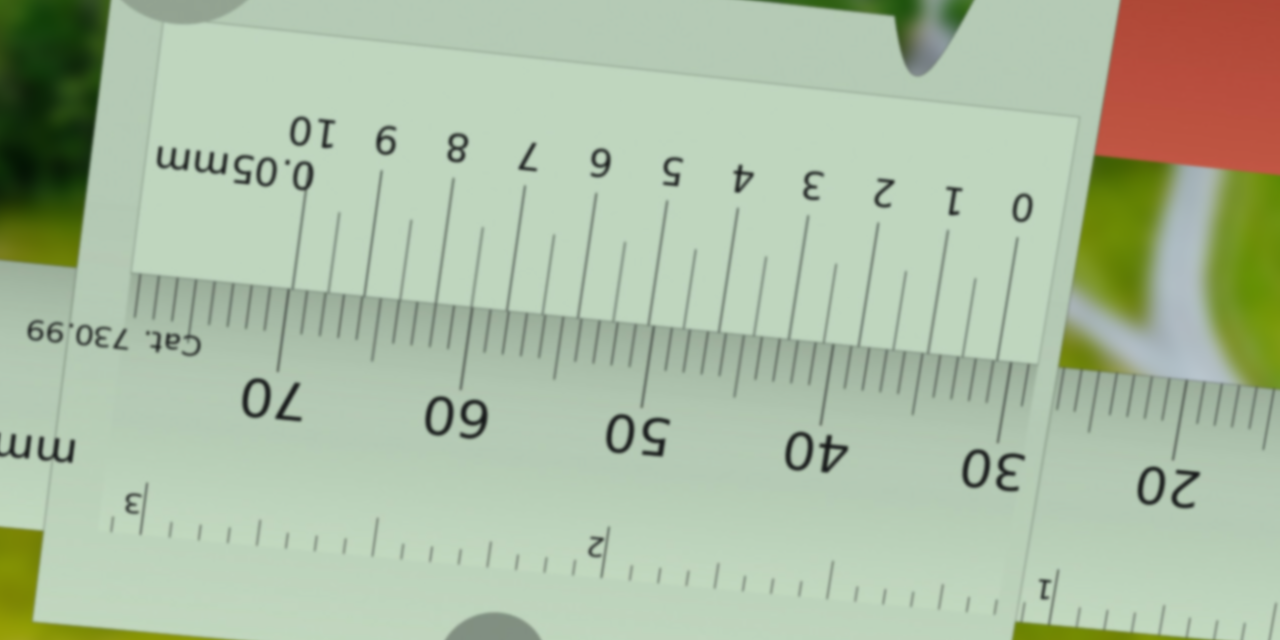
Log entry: 30.8 mm
